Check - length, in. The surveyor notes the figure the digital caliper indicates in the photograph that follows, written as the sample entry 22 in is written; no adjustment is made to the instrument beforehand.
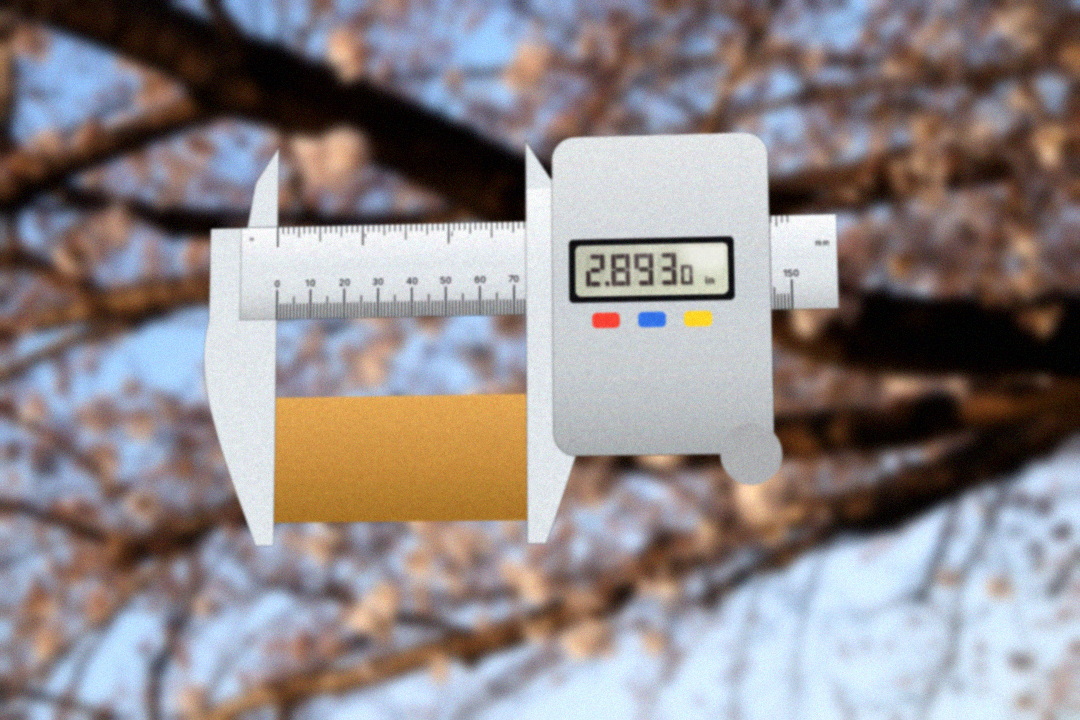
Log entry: 2.8930 in
